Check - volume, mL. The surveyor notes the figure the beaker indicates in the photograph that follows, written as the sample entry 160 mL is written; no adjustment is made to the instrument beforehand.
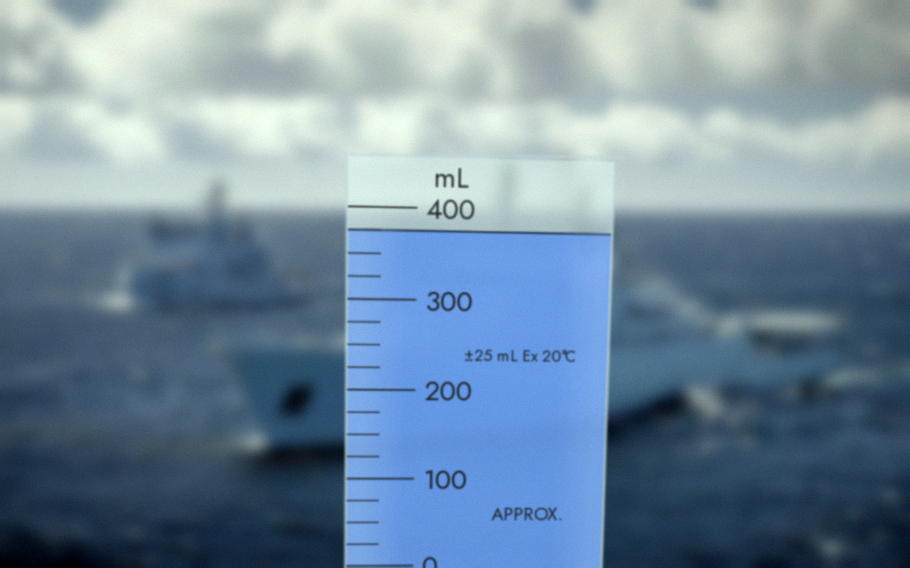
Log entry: 375 mL
